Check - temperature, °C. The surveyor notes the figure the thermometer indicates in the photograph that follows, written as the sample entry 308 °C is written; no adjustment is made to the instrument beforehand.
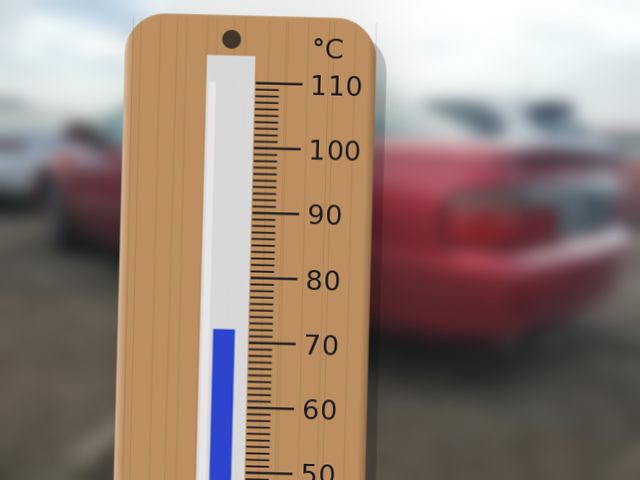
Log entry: 72 °C
